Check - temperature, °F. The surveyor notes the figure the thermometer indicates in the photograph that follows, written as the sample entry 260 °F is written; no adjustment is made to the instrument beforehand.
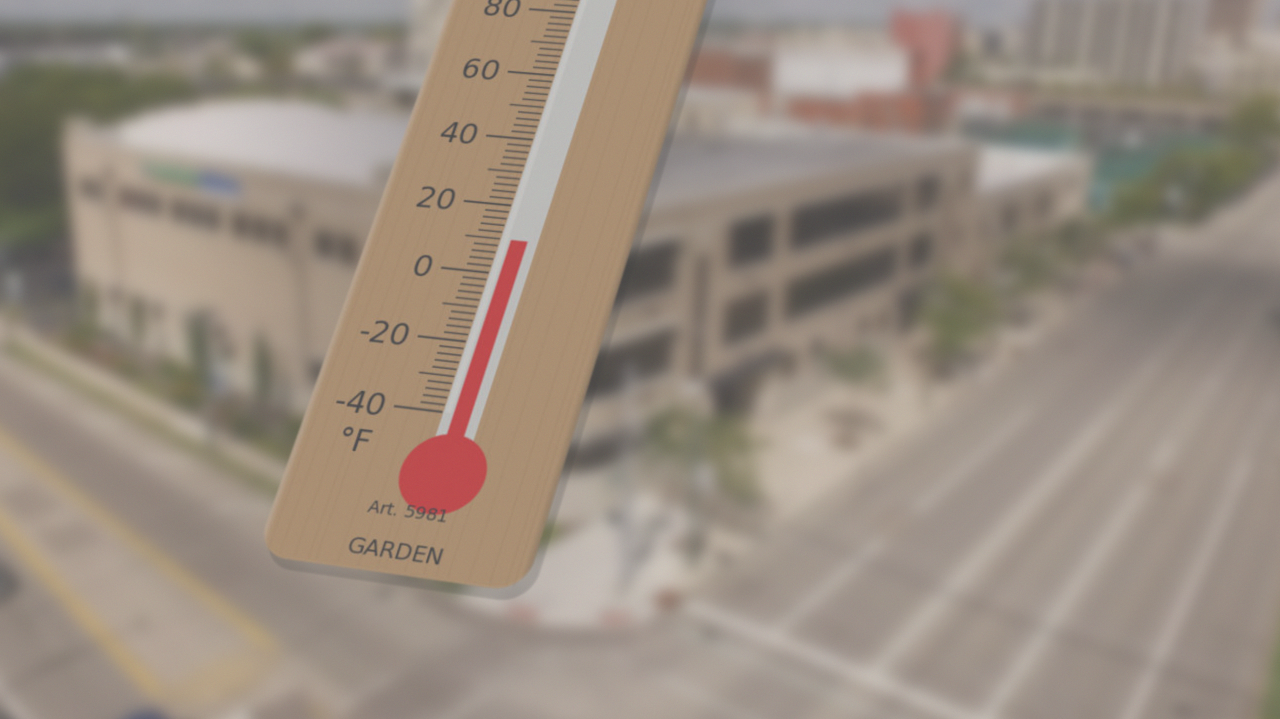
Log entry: 10 °F
